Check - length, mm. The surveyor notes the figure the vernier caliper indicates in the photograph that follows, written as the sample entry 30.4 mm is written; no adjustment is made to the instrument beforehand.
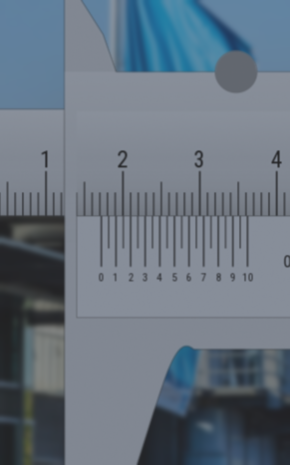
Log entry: 17.2 mm
